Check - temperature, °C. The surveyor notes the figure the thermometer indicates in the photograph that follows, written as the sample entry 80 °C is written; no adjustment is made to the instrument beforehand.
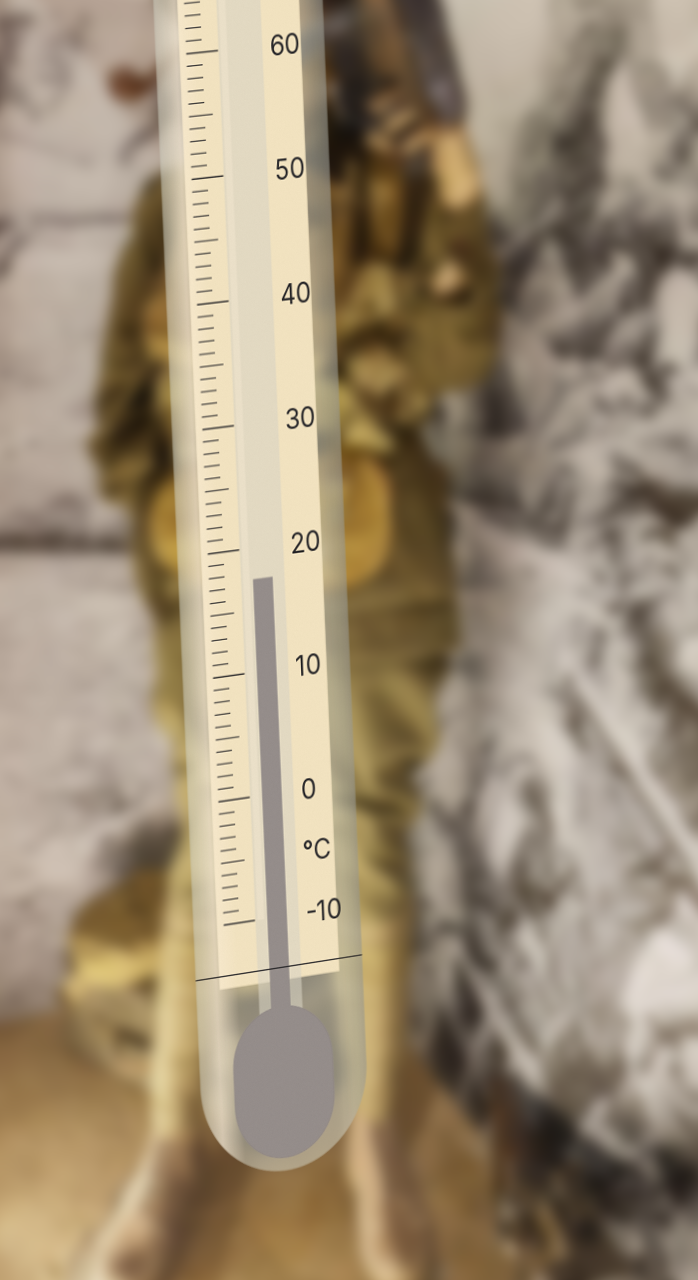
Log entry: 17.5 °C
